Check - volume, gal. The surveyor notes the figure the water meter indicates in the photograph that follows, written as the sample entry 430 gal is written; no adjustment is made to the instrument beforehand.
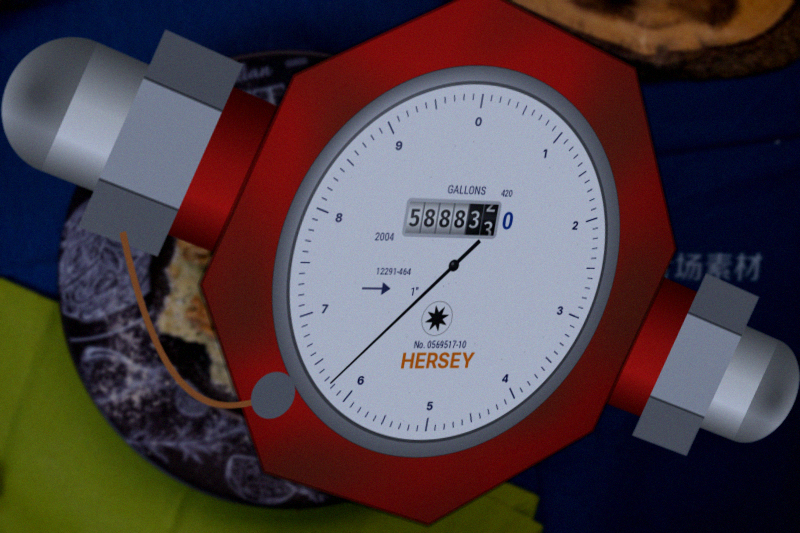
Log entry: 5888326.2 gal
